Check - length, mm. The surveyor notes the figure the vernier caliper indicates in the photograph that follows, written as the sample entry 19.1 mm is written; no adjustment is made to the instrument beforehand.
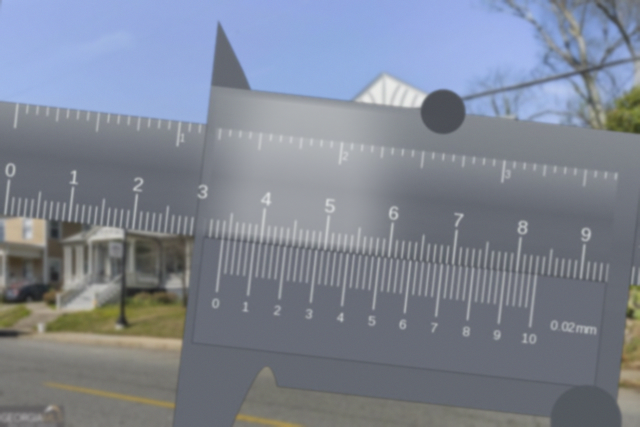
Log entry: 34.0 mm
